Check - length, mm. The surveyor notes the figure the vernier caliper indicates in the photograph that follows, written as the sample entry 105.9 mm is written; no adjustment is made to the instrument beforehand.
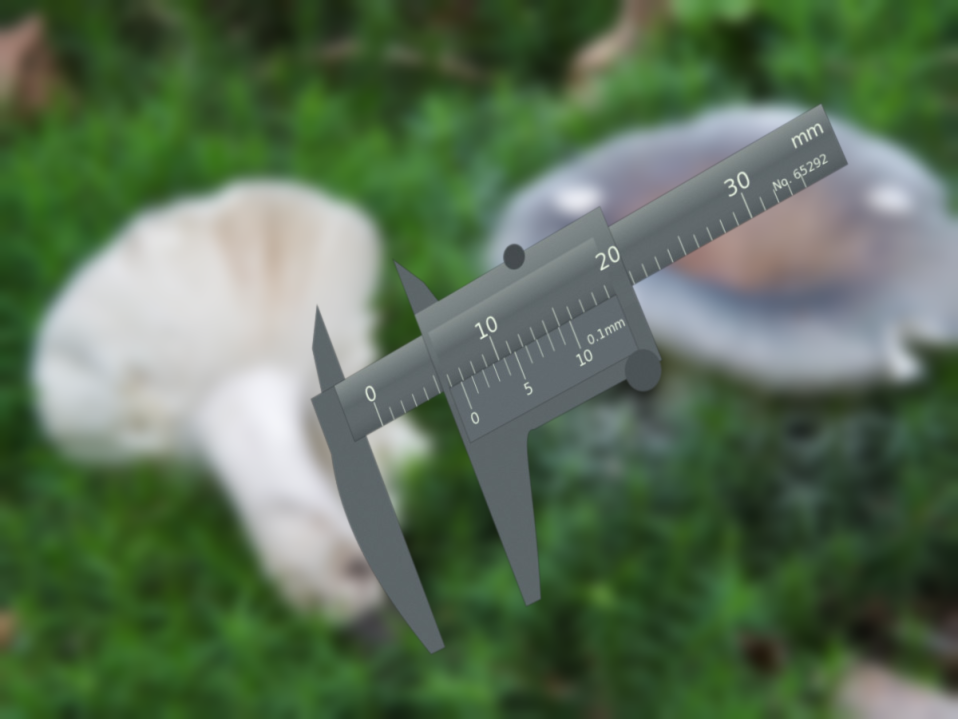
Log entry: 6.8 mm
